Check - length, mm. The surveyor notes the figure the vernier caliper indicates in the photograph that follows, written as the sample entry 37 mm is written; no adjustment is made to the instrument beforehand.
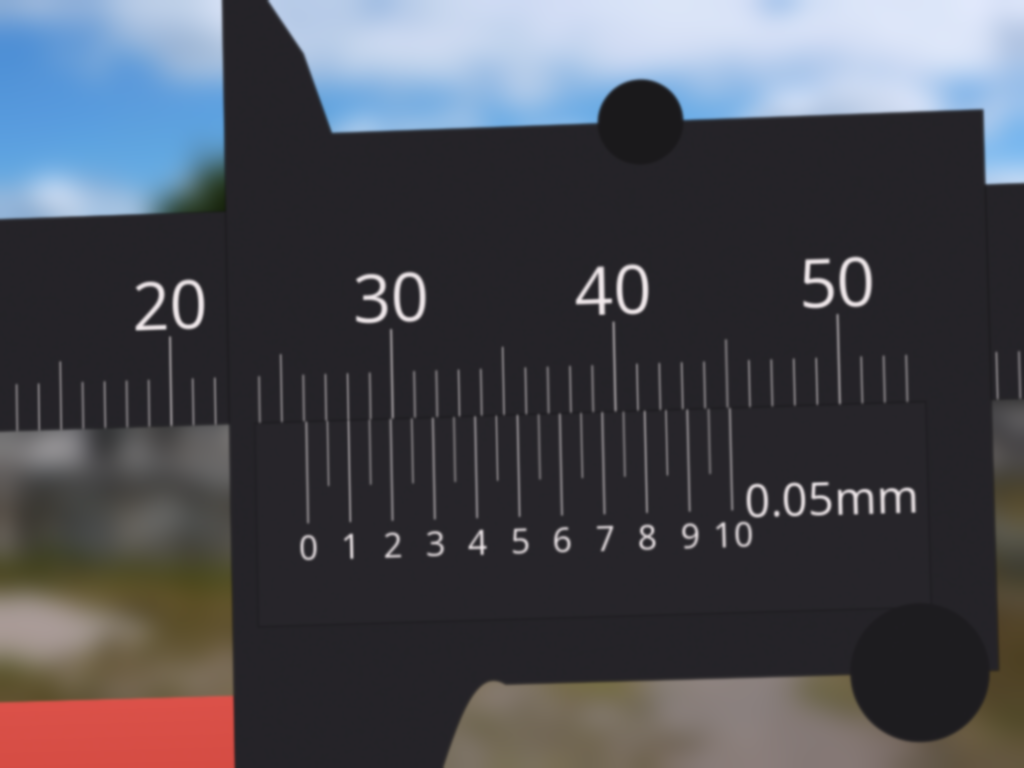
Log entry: 26.1 mm
